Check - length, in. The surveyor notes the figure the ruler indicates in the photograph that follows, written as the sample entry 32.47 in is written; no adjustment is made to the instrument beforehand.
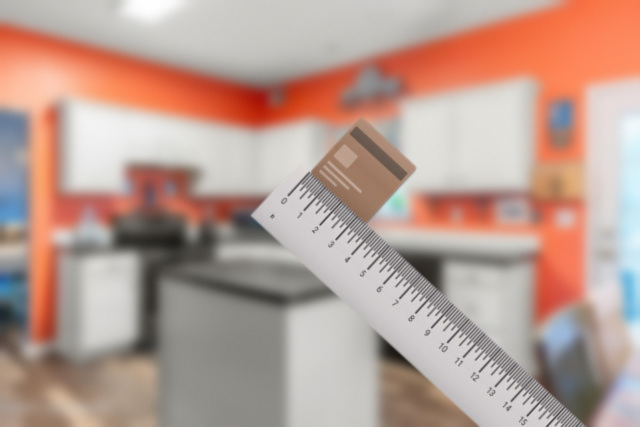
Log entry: 3.5 in
